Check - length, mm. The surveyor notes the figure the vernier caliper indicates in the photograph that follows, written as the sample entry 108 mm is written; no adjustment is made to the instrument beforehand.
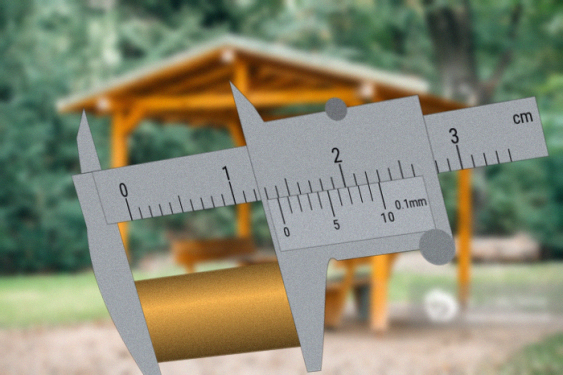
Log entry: 13.9 mm
